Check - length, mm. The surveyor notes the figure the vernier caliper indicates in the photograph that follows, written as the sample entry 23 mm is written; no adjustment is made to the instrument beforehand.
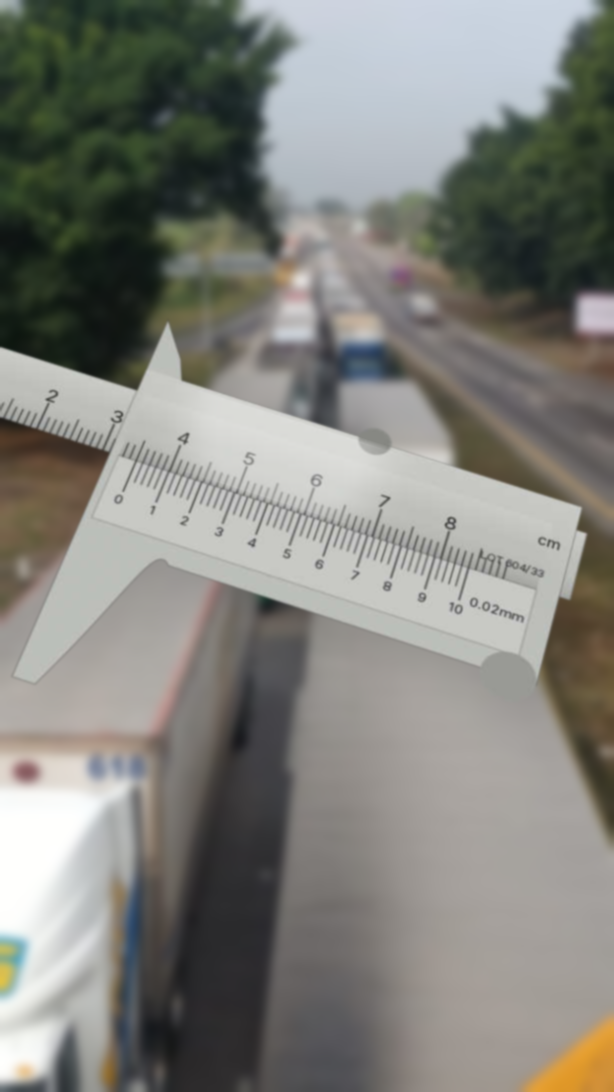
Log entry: 35.0 mm
